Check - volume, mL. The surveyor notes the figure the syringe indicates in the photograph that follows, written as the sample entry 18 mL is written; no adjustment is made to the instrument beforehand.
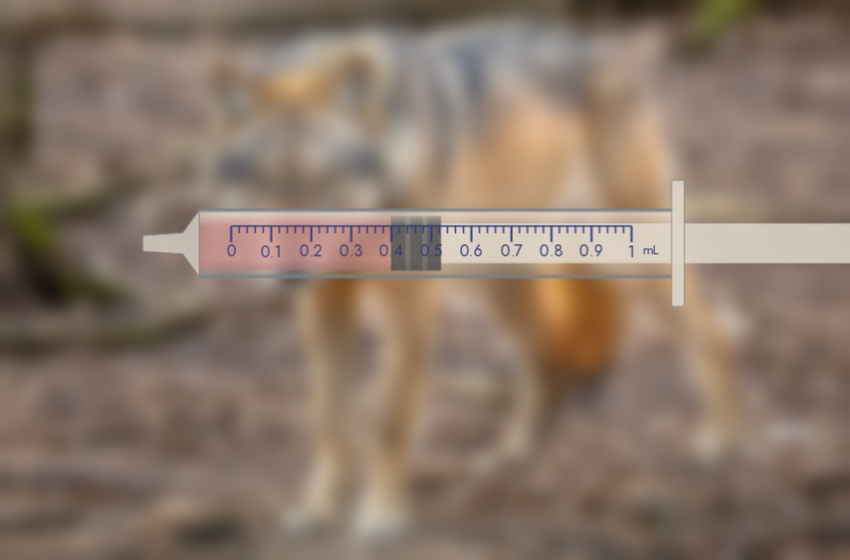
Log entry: 0.4 mL
